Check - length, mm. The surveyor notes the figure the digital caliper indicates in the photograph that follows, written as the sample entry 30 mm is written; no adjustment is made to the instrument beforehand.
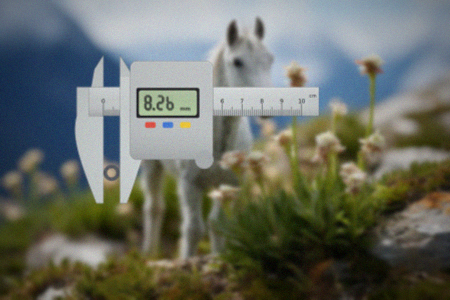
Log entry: 8.26 mm
